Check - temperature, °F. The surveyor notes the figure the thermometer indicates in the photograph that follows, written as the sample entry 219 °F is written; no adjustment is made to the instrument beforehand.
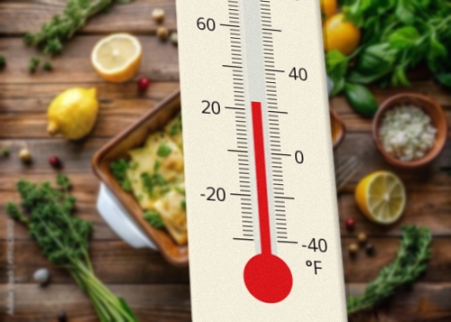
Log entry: 24 °F
